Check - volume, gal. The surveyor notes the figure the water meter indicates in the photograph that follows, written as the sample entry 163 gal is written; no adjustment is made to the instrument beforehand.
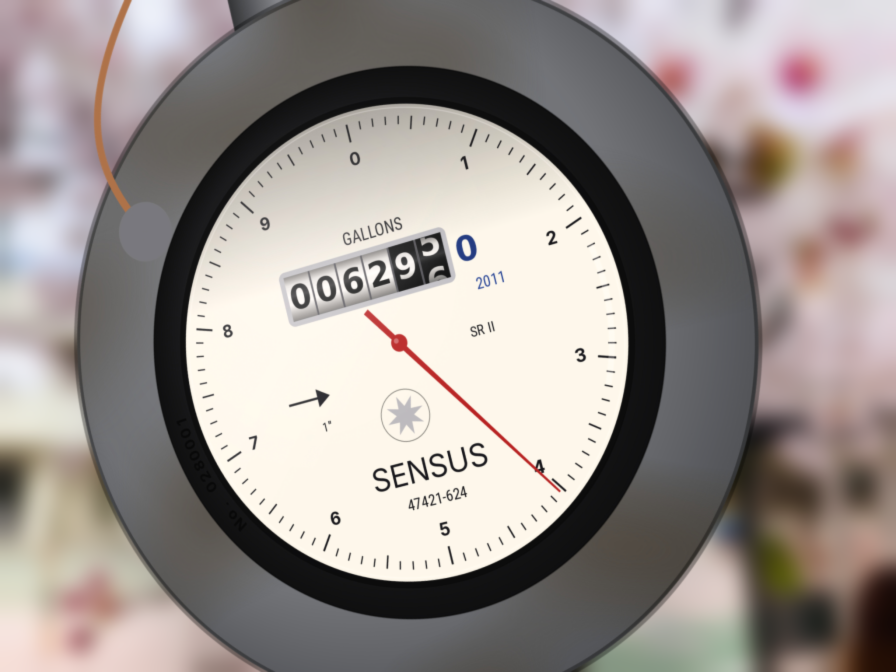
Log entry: 62954.0 gal
